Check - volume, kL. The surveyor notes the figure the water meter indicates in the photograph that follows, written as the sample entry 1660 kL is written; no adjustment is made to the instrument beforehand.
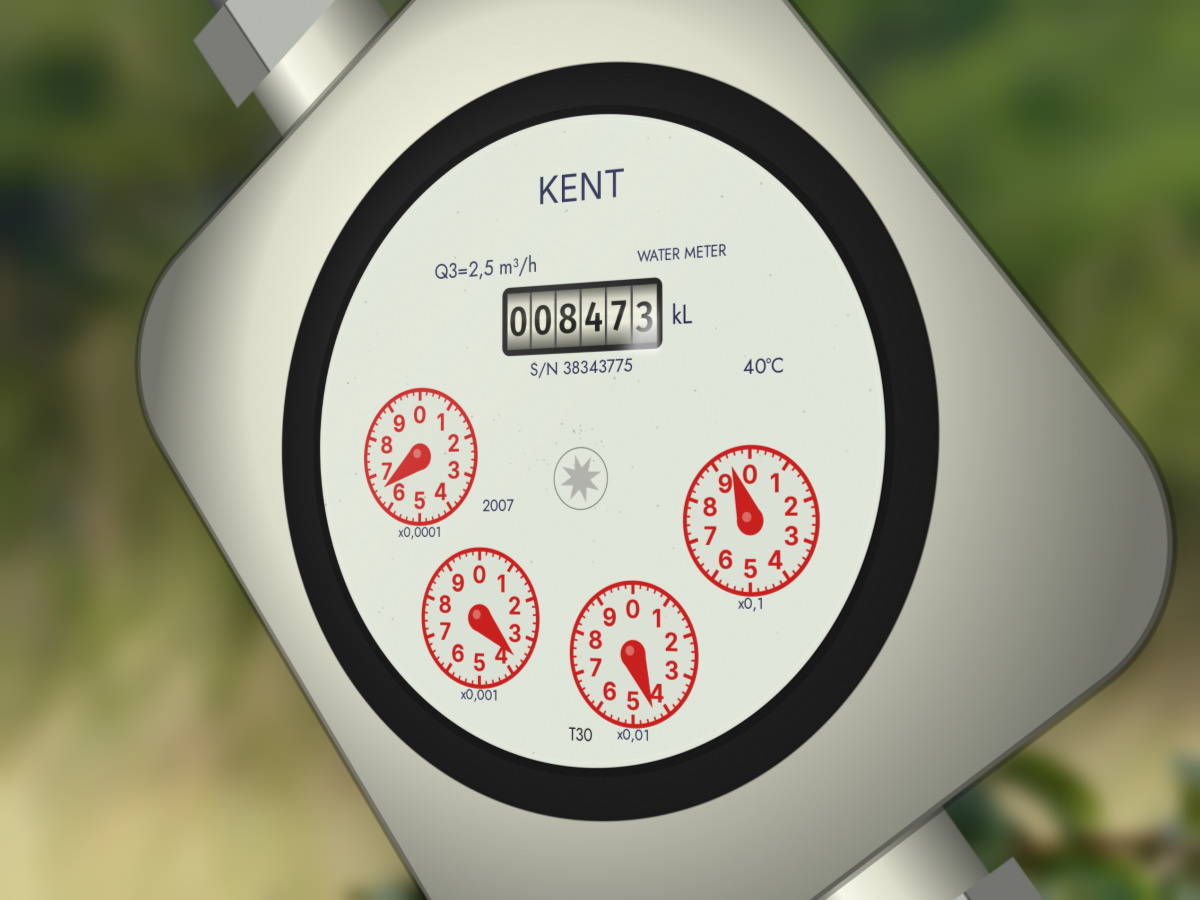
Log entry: 8472.9436 kL
